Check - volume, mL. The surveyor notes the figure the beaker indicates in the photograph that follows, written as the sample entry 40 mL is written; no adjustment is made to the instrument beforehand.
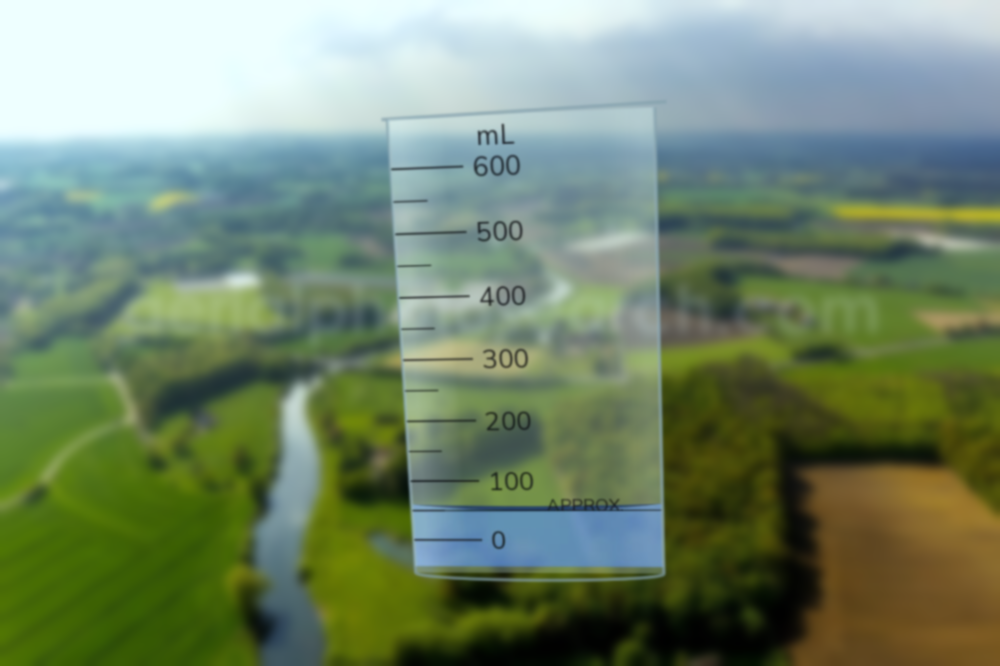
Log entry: 50 mL
